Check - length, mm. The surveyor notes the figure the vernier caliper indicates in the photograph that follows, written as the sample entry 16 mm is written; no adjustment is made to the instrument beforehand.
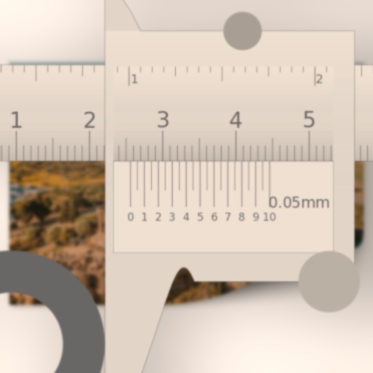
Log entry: 25.6 mm
